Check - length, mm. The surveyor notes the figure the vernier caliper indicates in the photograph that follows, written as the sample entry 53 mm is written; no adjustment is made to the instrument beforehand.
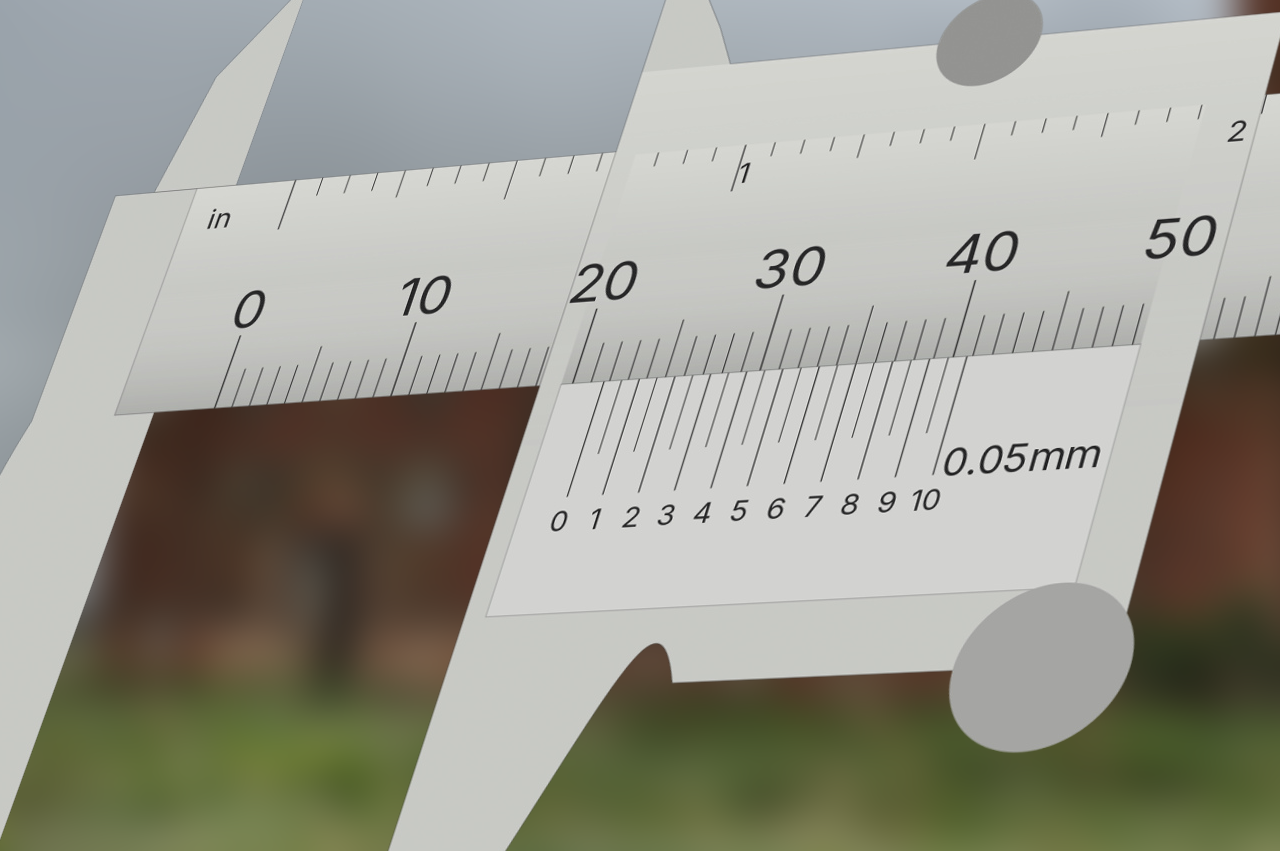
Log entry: 21.7 mm
